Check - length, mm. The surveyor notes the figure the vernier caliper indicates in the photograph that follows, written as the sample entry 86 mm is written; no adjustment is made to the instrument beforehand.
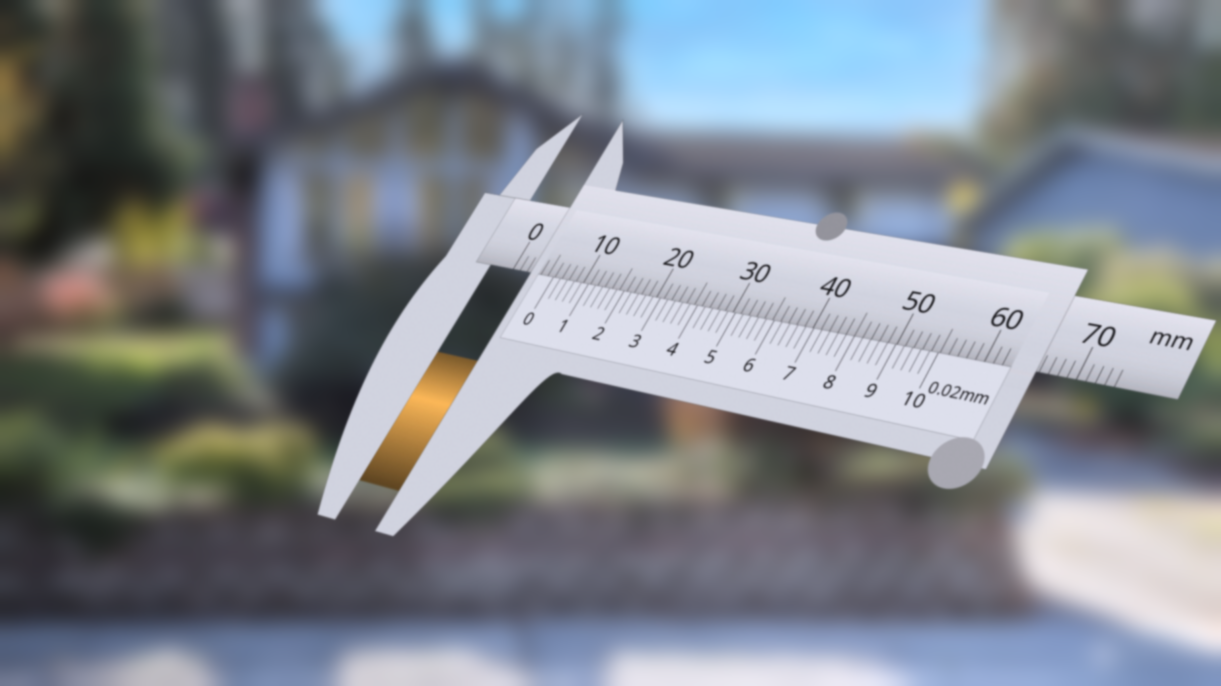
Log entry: 5.8 mm
